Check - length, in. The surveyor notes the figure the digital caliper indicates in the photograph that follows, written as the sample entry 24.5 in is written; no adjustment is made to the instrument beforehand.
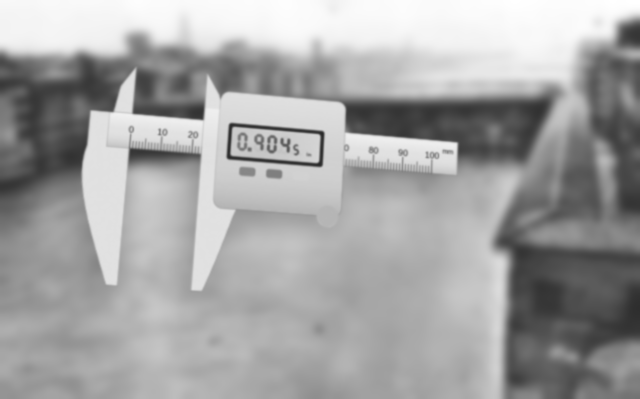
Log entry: 0.9045 in
